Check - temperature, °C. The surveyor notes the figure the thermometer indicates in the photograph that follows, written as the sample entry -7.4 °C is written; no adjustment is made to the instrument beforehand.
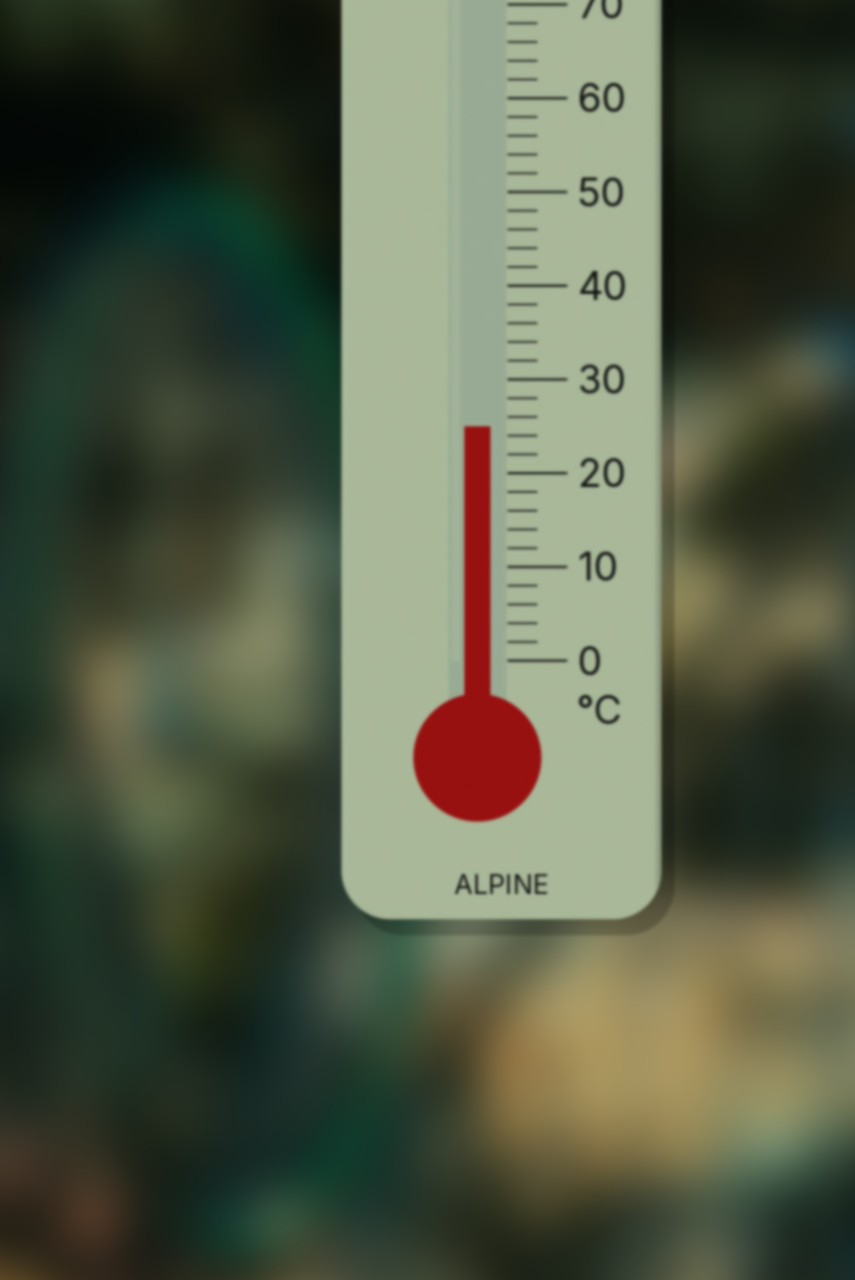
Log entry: 25 °C
